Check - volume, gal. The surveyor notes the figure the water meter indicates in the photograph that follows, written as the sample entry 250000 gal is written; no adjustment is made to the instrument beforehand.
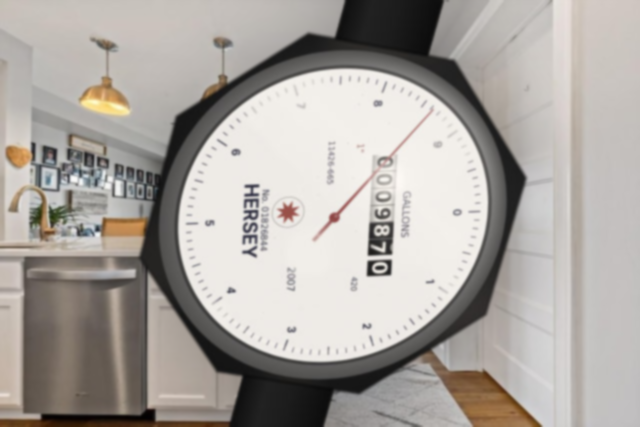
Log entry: 9868.6 gal
